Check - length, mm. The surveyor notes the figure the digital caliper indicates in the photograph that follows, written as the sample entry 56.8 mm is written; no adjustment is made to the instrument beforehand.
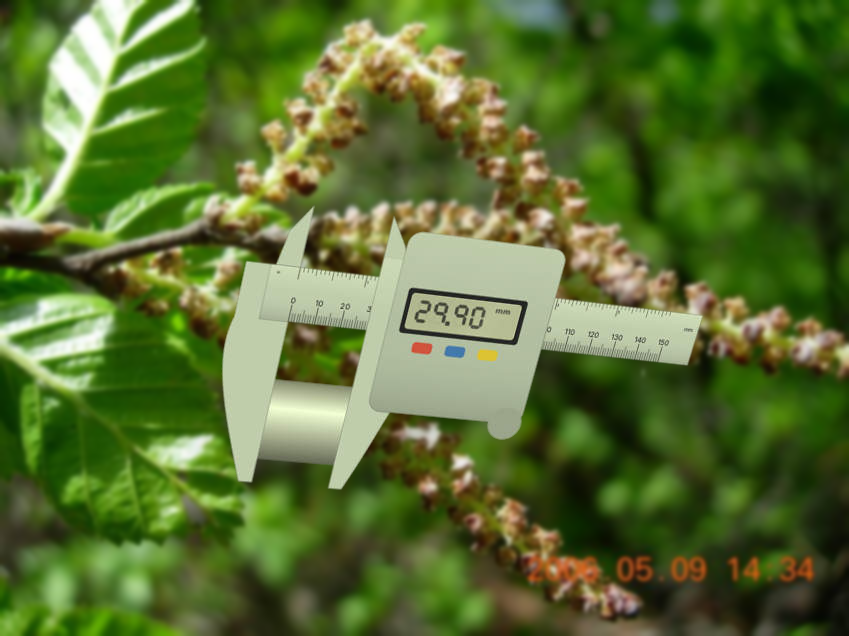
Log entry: 29.90 mm
